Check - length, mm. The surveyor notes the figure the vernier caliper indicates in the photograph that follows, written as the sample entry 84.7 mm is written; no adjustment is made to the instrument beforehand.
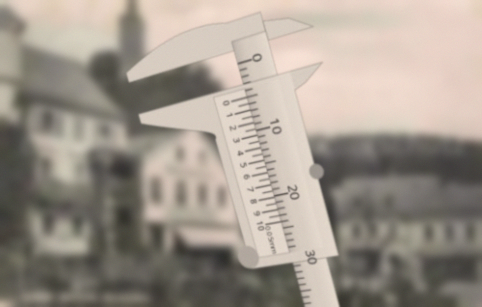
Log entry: 5.0 mm
